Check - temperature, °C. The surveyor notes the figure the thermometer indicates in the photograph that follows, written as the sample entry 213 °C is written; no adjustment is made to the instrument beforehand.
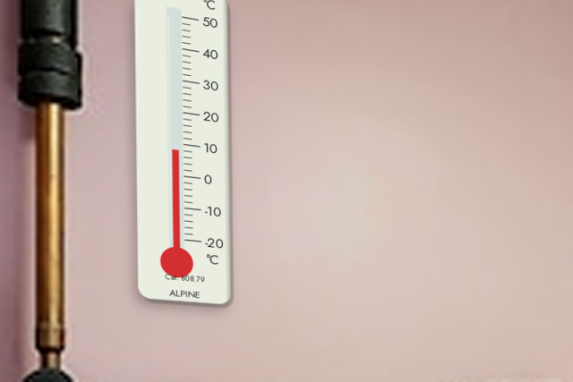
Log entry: 8 °C
